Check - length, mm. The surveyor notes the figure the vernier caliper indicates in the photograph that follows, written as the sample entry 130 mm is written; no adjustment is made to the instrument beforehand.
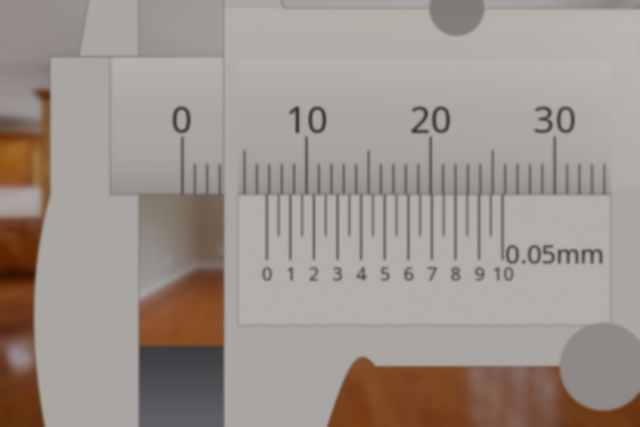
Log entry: 6.8 mm
